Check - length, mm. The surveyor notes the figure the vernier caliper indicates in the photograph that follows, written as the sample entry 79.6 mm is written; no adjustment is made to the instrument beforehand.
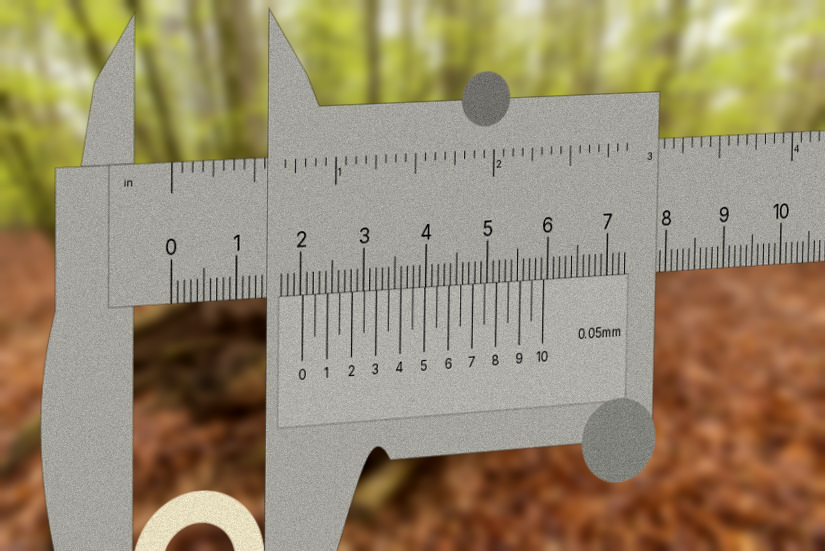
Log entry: 20.4 mm
